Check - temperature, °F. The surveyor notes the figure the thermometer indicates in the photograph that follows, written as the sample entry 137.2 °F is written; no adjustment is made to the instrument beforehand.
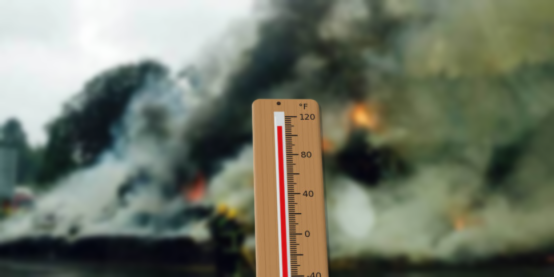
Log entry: 110 °F
